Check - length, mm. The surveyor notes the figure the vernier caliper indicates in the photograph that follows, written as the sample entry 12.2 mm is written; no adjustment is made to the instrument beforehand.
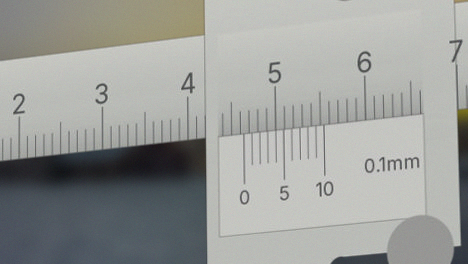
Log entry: 46.4 mm
